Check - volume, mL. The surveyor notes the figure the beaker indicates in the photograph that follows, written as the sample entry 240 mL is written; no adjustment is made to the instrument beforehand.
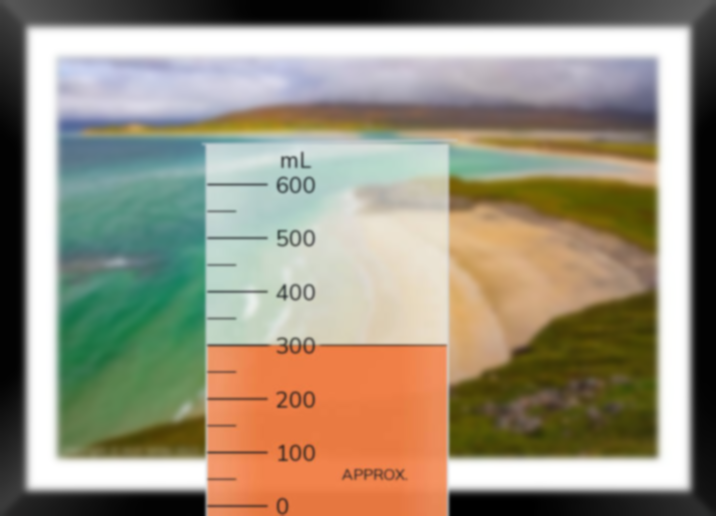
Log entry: 300 mL
